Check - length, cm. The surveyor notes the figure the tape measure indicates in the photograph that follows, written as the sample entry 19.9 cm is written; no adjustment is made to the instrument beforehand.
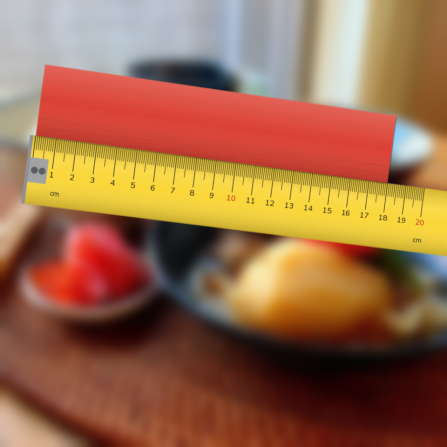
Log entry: 18 cm
